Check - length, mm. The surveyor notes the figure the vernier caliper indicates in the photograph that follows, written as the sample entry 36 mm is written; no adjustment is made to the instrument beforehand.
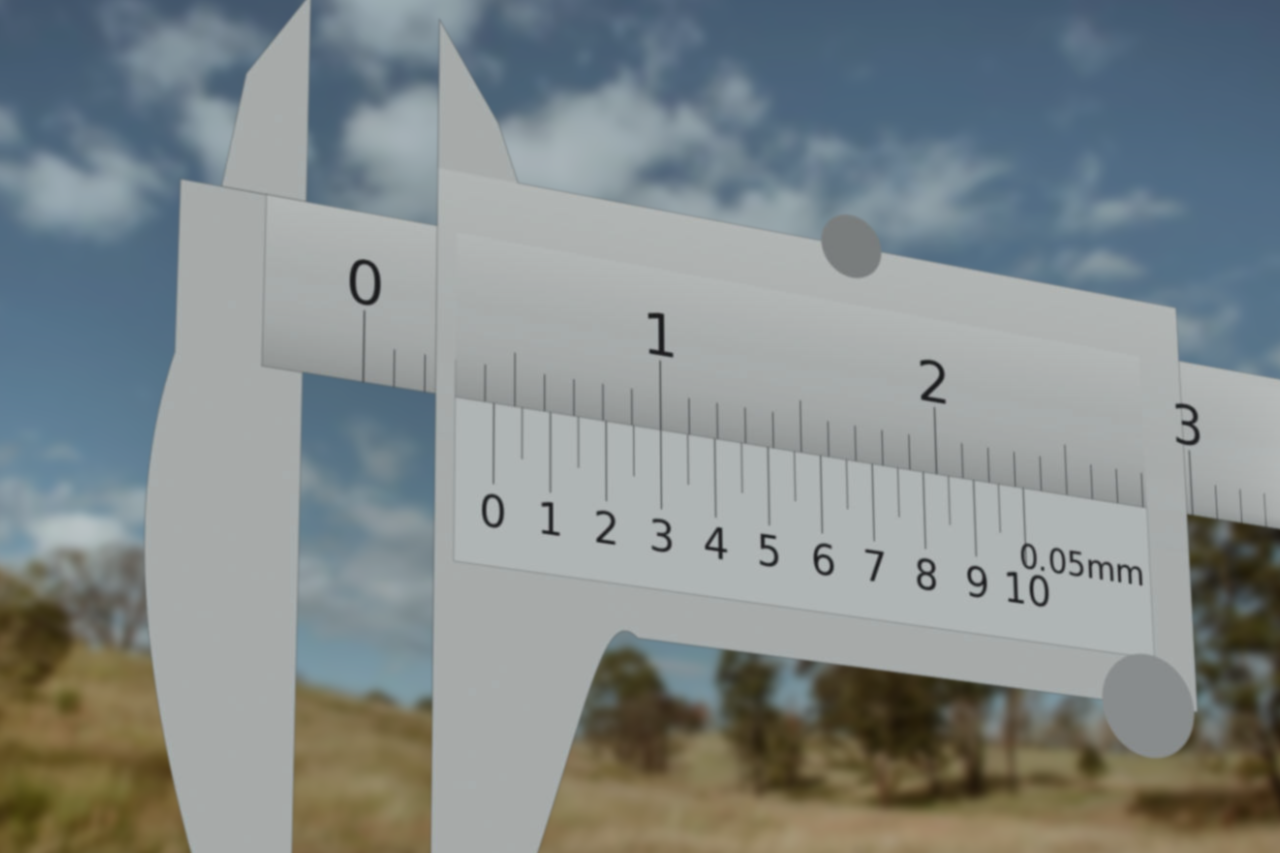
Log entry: 4.3 mm
